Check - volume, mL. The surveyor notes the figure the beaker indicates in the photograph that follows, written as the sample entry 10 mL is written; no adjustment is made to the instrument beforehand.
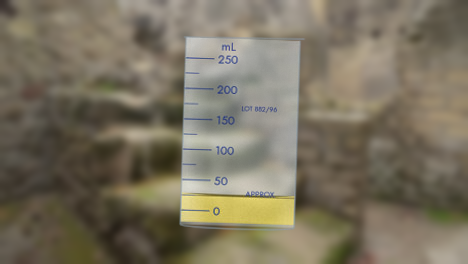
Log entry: 25 mL
